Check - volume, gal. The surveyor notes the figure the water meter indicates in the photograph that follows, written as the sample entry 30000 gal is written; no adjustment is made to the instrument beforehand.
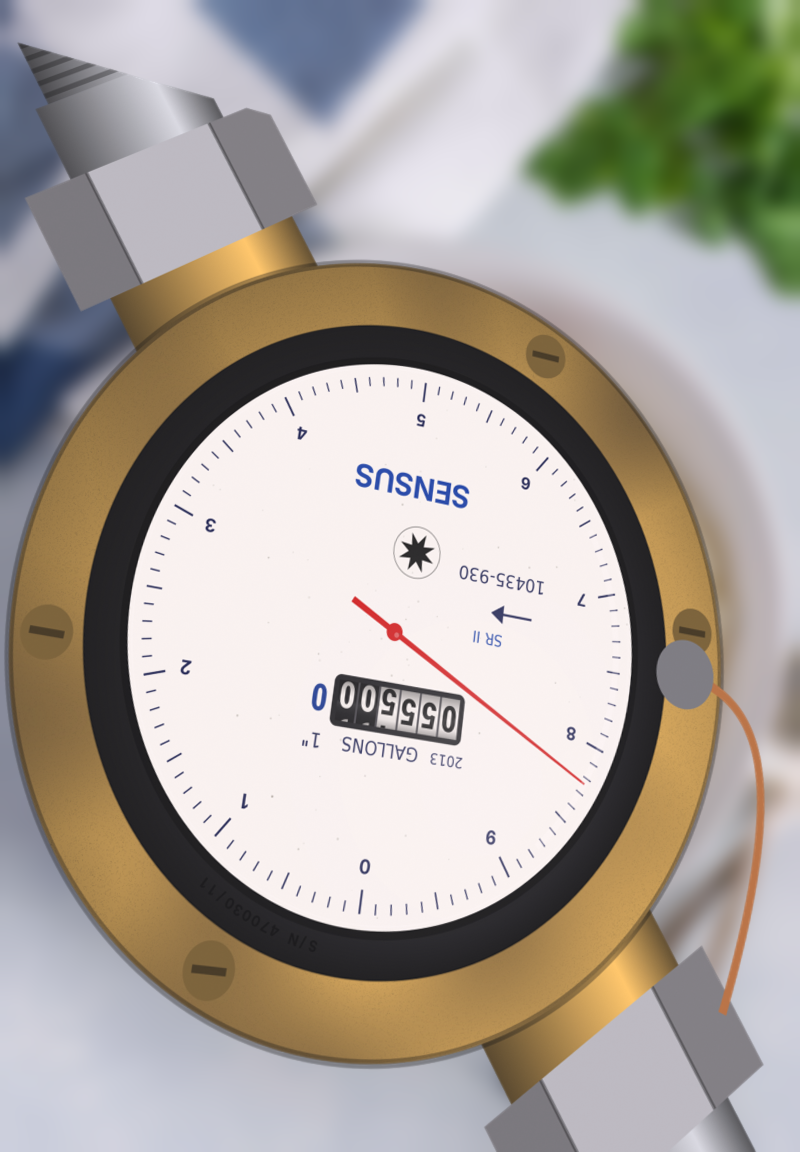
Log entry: 554998.2 gal
